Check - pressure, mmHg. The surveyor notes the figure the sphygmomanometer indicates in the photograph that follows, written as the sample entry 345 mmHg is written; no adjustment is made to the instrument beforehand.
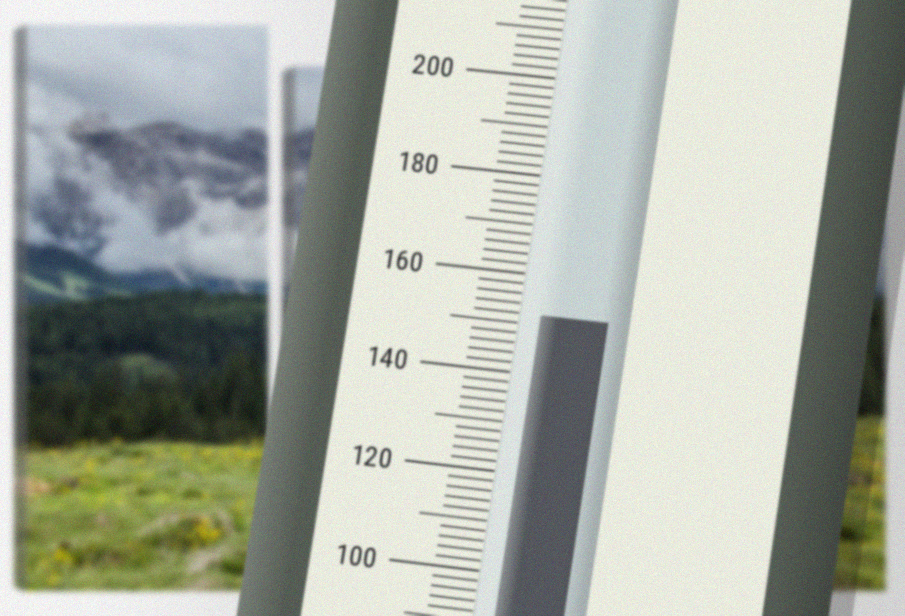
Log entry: 152 mmHg
